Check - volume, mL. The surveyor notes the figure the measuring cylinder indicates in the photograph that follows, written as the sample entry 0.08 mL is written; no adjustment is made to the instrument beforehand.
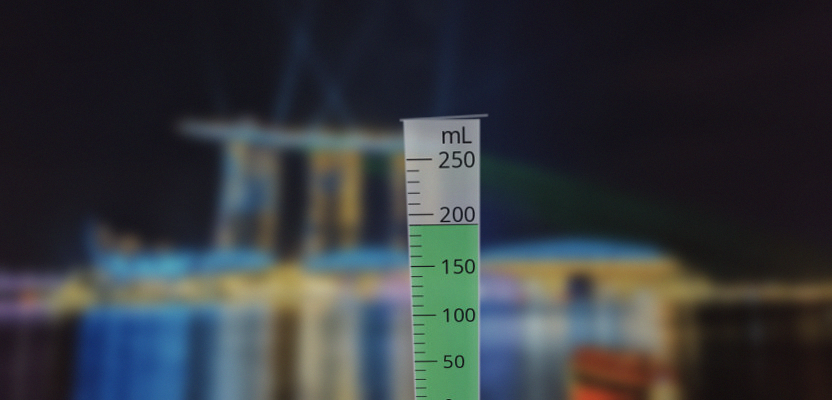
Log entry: 190 mL
